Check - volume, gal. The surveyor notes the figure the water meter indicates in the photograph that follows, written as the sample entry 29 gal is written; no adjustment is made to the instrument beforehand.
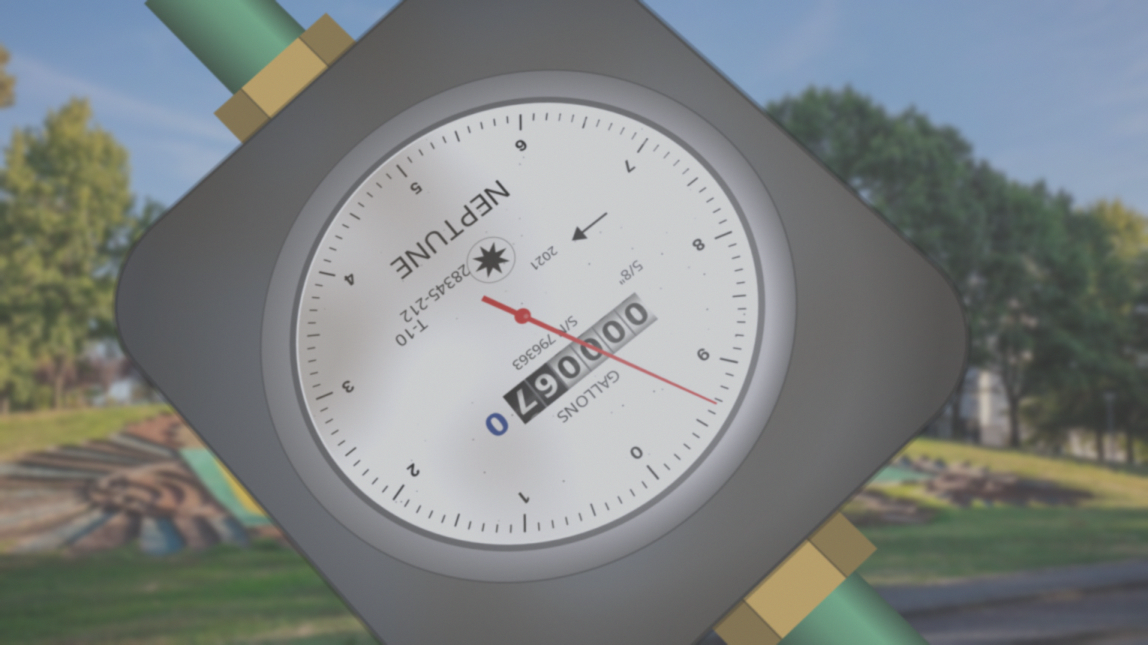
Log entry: 669.3 gal
